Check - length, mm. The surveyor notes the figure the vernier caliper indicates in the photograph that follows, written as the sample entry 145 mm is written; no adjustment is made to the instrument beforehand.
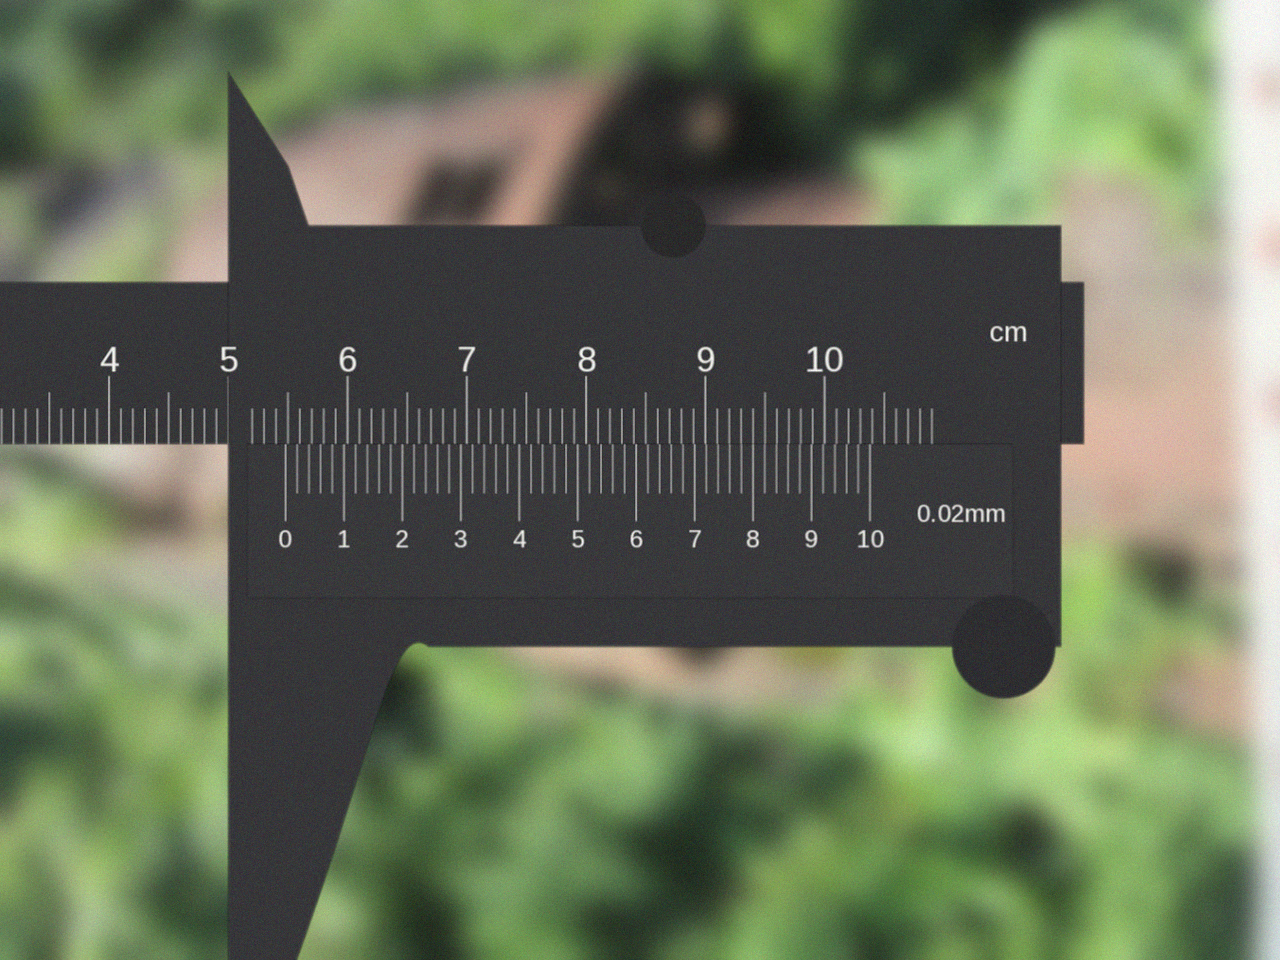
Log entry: 54.8 mm
